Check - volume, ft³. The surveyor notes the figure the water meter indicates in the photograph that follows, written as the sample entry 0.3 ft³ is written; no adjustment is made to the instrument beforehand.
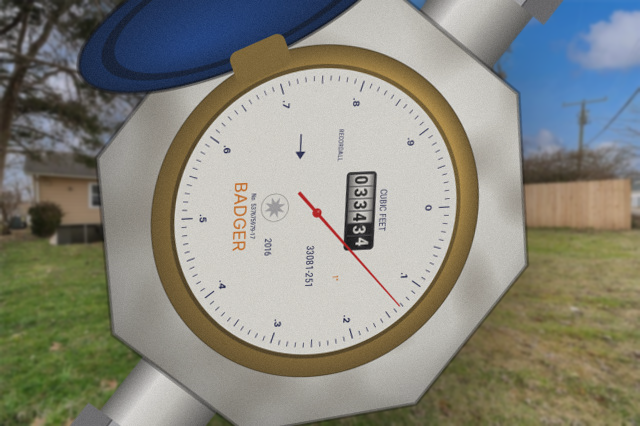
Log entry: 33434.13 ft³
